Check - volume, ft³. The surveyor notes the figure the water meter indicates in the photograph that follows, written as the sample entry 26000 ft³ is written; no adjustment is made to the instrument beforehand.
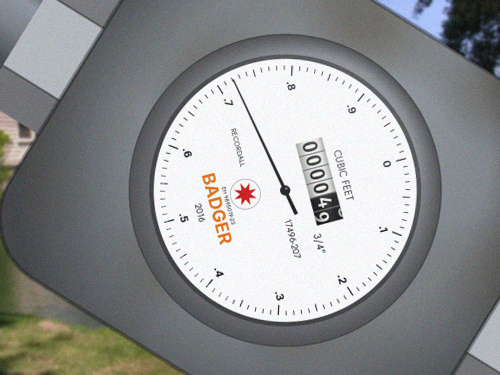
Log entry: 48.72 ft³
